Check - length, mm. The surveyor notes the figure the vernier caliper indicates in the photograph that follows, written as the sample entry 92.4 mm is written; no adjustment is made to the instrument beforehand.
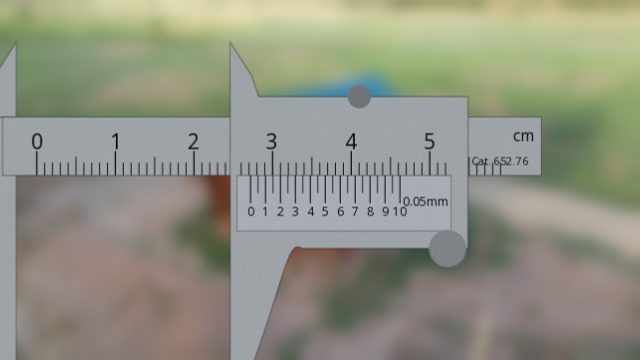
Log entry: 27.2 mm
